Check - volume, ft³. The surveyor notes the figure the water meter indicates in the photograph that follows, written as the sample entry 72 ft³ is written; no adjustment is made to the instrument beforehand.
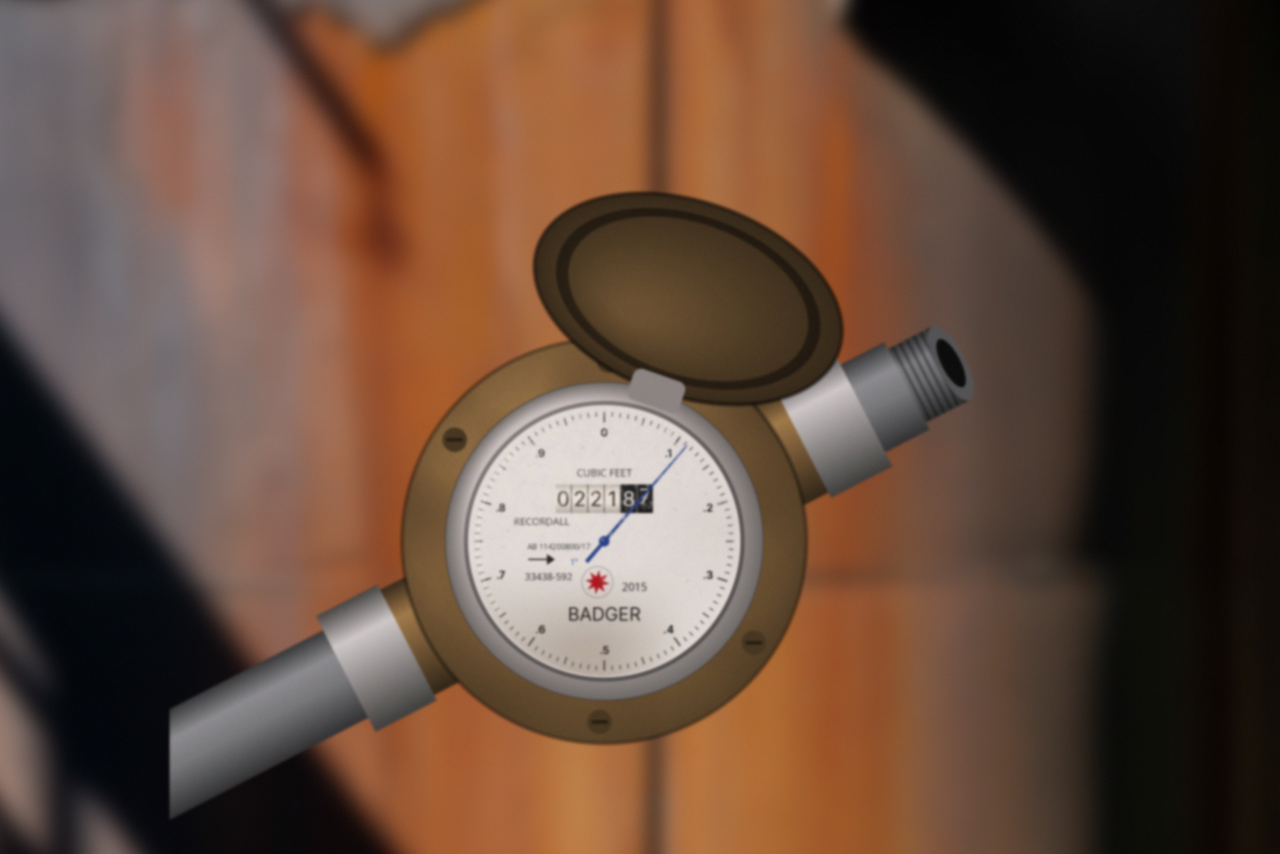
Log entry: 22187.11 ft³
